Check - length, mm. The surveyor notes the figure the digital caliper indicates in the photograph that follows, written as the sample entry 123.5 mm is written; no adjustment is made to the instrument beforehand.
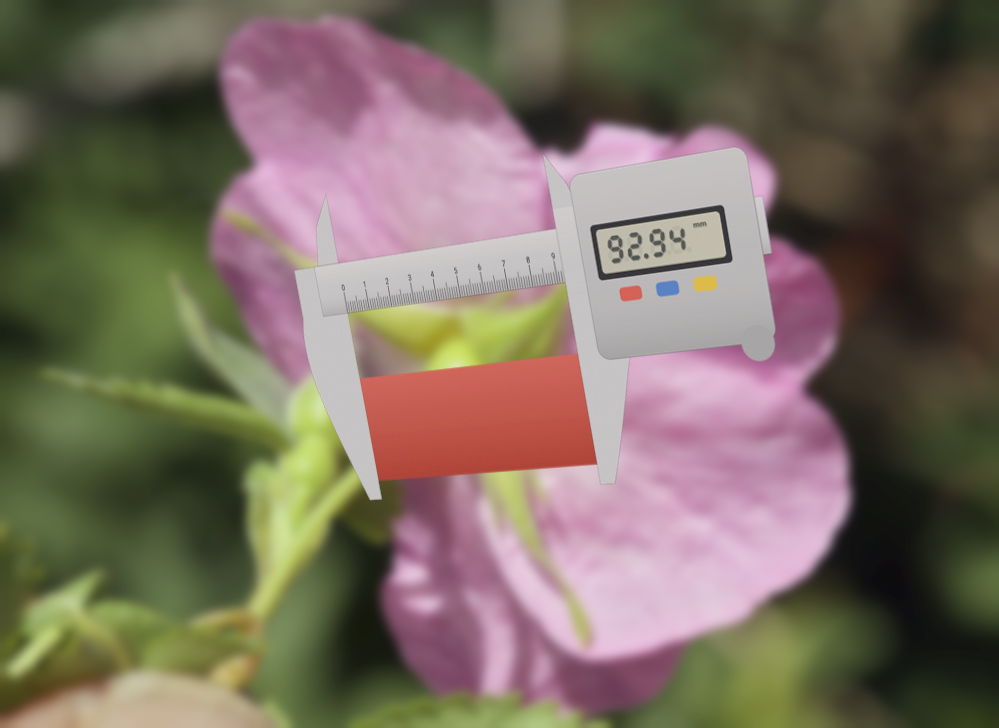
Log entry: 92.94 mm
